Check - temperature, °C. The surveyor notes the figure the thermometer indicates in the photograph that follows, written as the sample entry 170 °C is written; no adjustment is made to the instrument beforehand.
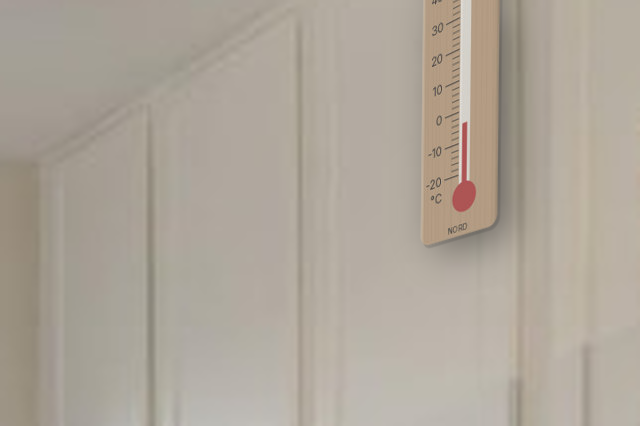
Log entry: -4 °C
